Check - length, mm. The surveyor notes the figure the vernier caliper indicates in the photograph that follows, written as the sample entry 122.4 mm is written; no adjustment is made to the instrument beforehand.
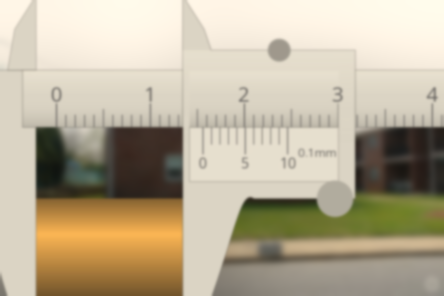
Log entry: 15.6 mm
